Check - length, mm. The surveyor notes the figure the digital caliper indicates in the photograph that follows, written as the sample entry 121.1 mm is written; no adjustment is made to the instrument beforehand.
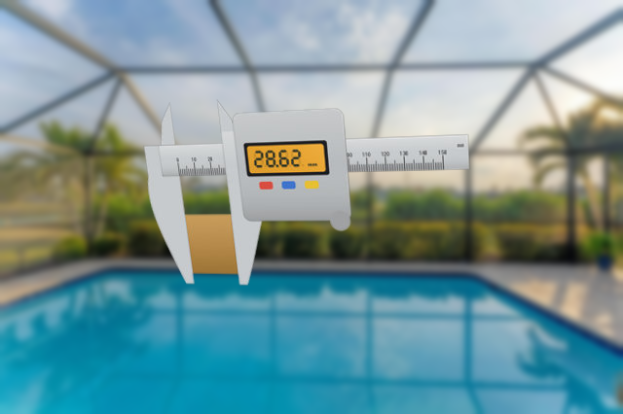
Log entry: 28.62 mm
